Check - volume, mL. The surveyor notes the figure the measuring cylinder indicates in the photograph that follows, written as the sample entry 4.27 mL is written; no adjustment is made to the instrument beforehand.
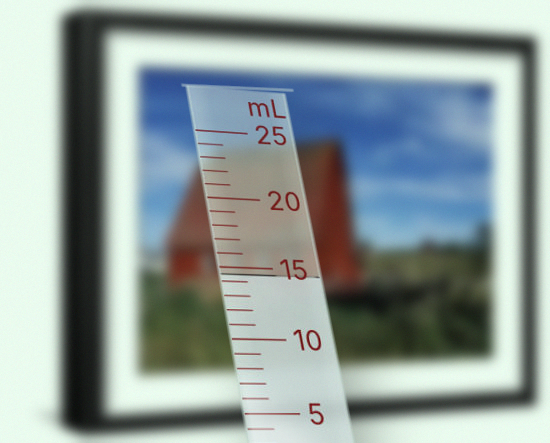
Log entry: 14.5 mL
